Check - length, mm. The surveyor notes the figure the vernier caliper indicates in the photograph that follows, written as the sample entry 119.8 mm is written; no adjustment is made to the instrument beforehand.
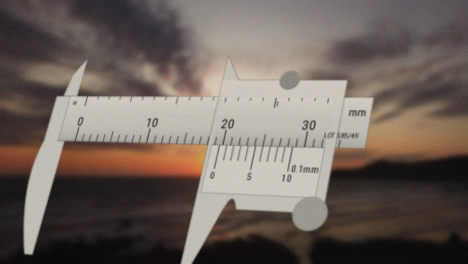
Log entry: 19.6 mm
